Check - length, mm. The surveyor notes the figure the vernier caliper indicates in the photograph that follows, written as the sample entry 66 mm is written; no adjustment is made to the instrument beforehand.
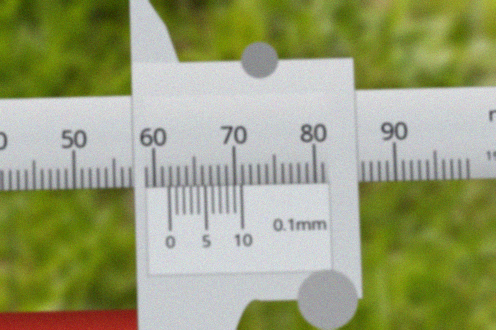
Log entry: 61.8 mm
